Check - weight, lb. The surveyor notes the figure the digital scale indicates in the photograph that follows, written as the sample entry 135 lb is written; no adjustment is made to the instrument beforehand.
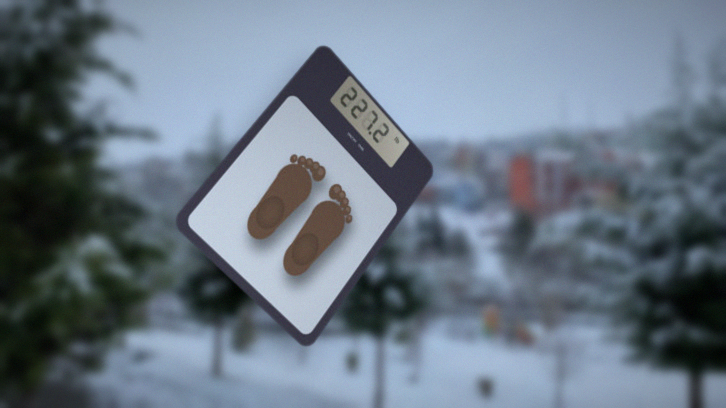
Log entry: 227.2 lb
